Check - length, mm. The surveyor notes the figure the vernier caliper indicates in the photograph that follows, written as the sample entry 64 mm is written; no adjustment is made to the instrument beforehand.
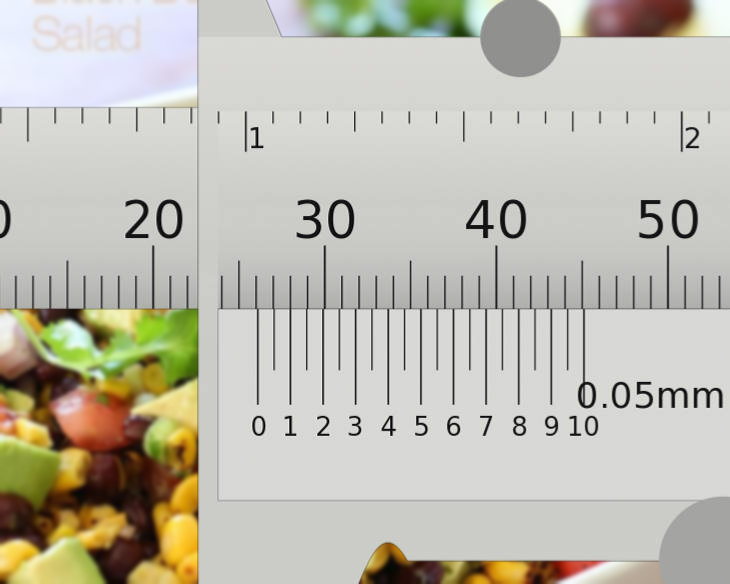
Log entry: 26.1 mm
